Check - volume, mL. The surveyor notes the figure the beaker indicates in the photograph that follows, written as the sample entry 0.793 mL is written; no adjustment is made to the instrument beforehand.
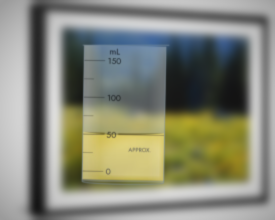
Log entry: 50 mL
